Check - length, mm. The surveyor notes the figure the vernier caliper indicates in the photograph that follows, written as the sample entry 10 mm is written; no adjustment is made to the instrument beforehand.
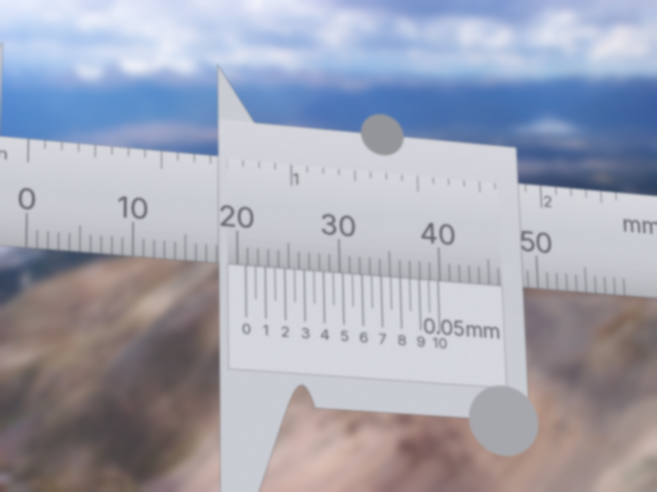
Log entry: 20.8 mm
